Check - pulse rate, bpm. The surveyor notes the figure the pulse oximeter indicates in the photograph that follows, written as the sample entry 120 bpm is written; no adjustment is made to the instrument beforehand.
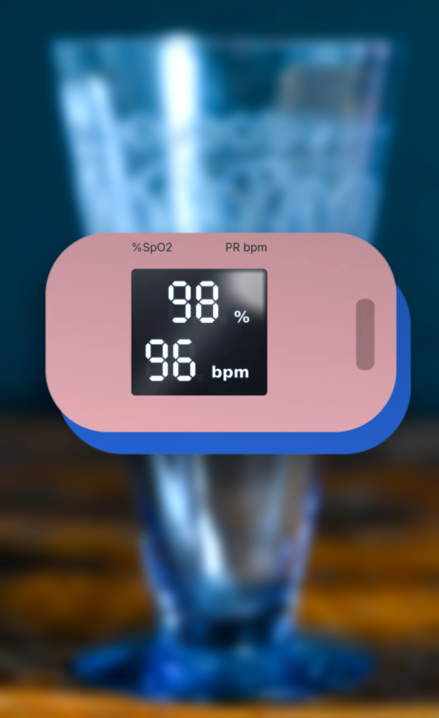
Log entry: 96 bpm
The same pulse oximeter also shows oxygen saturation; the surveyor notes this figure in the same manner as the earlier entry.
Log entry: 98 %
